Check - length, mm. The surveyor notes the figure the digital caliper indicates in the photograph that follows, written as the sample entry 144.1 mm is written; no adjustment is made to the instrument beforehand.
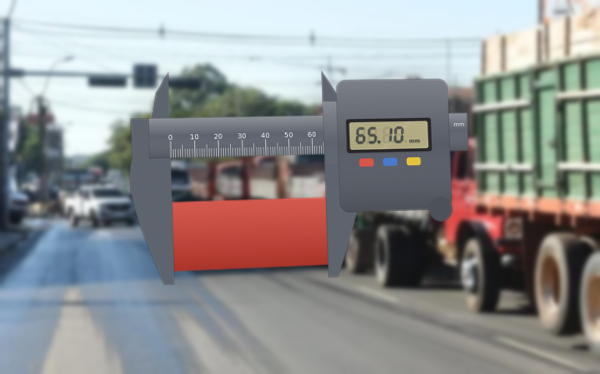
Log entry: 65.10 mm
